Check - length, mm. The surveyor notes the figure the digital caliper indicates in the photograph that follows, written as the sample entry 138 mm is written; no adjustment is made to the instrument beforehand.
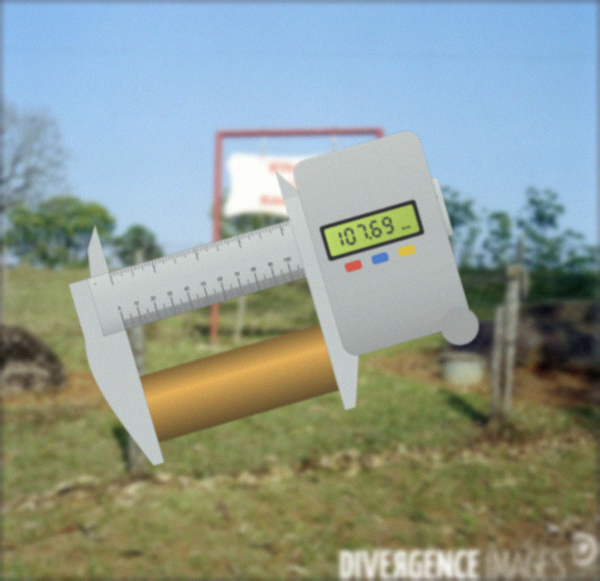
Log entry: 107.69 mm
